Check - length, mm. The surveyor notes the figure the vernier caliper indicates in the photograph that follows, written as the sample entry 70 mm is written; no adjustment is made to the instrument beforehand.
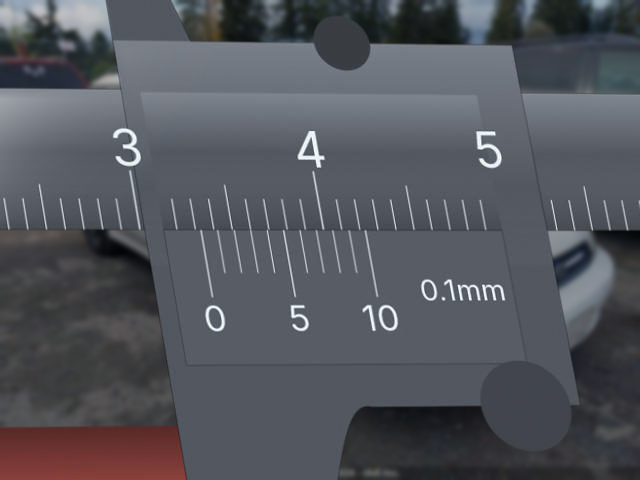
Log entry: 33.3 mm
